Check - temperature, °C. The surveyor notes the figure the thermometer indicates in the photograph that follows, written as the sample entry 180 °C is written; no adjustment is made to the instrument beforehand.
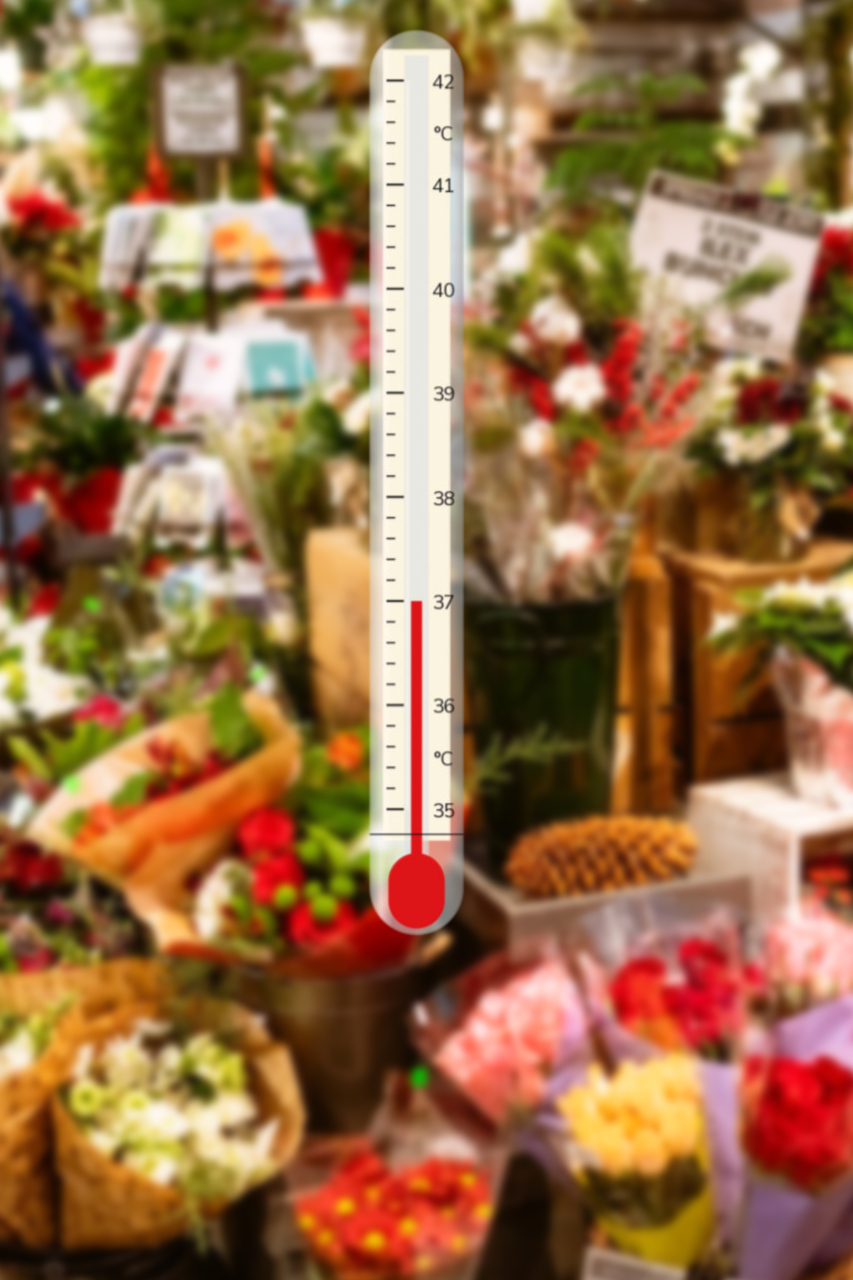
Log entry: 37 °C
